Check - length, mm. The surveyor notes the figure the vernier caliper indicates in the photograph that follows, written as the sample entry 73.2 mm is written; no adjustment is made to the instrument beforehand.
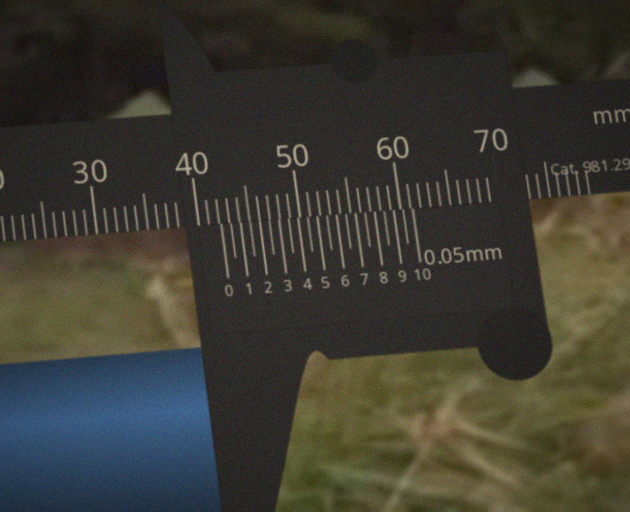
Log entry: 42.2 mm
